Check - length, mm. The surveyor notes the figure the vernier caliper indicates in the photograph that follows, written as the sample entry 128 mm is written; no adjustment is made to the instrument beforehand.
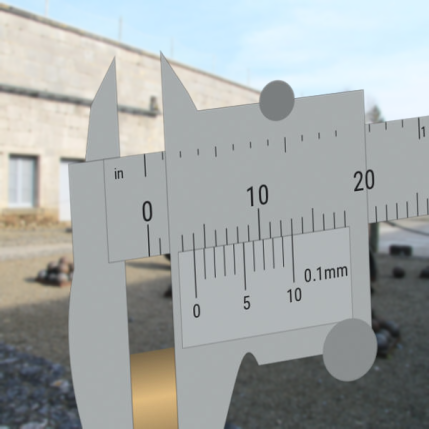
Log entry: 4.0 mm
